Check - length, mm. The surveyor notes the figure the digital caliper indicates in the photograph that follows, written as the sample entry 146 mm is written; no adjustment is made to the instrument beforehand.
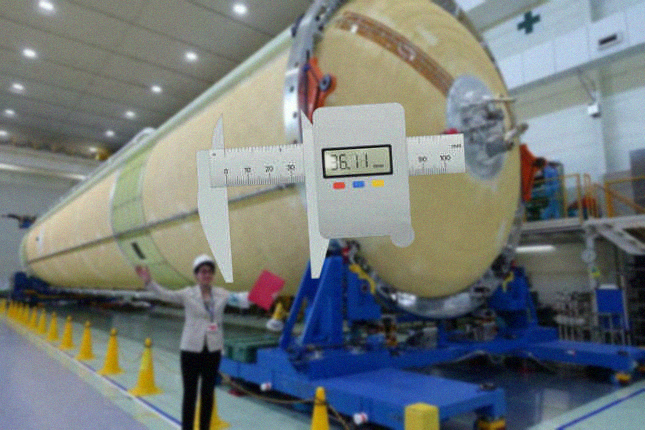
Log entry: 36.11 mm
